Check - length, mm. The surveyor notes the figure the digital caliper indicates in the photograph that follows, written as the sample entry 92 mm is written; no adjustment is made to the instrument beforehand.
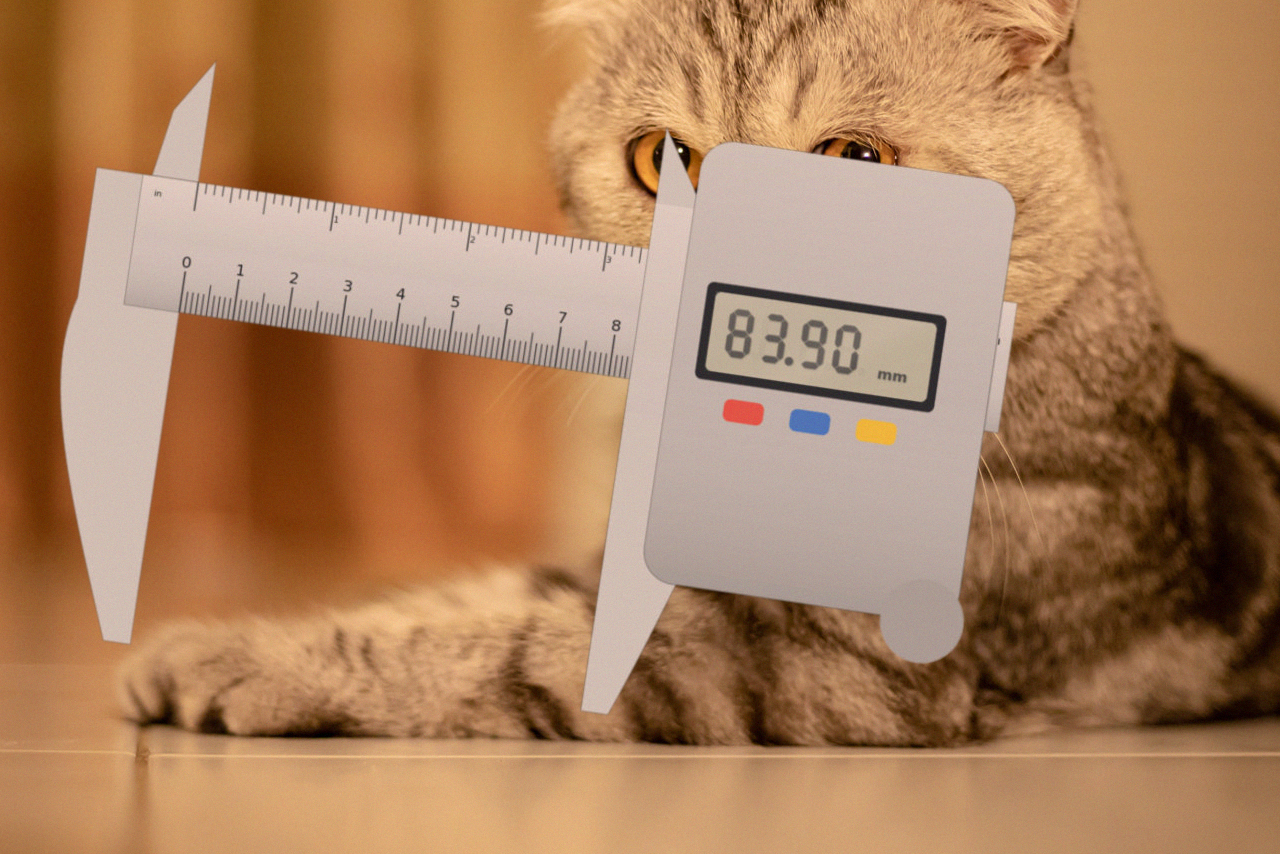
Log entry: 83.90 mm
